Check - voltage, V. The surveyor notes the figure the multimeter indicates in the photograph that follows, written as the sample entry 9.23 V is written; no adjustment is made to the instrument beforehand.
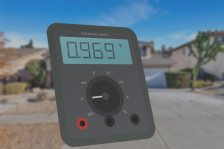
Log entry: 0.969 V
